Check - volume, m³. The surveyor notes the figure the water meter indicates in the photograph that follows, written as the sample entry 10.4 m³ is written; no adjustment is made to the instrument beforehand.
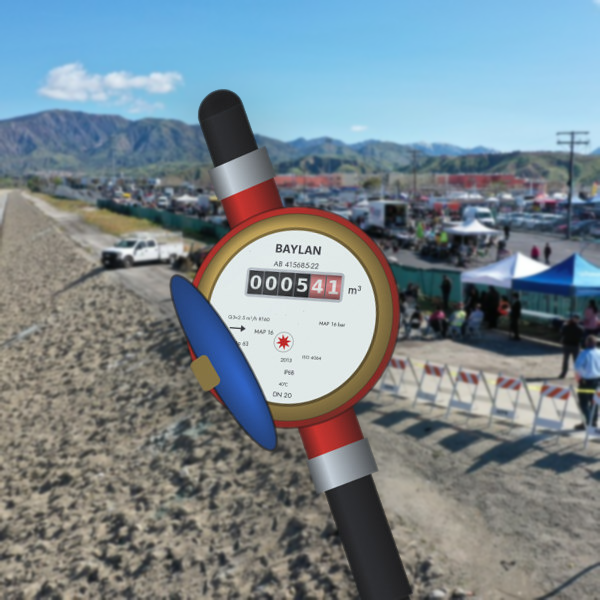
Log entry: 5.41 m³
